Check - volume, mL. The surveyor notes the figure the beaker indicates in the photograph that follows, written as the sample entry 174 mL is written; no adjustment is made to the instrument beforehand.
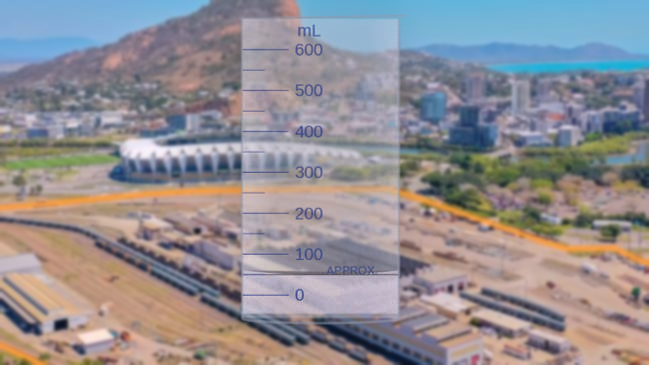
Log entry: 50 mL
